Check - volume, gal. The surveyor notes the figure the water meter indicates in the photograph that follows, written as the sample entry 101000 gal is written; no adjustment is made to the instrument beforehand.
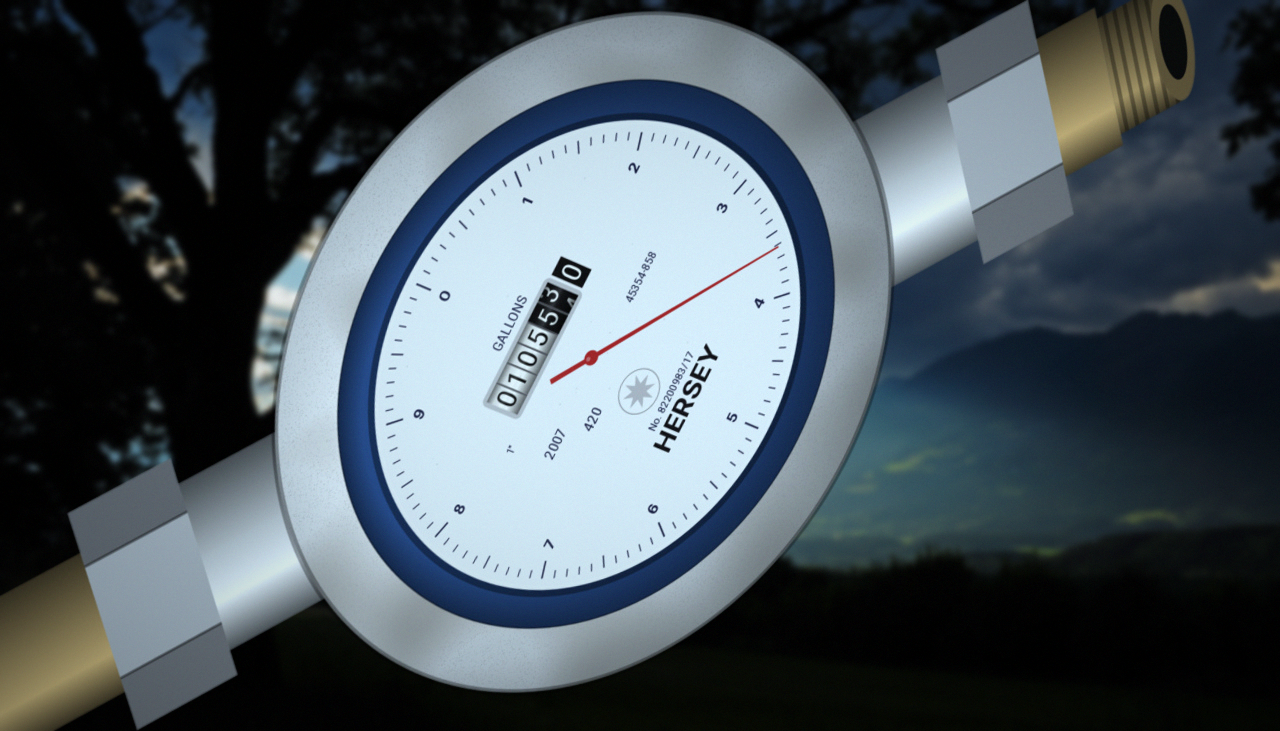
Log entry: 105533.6 gal
